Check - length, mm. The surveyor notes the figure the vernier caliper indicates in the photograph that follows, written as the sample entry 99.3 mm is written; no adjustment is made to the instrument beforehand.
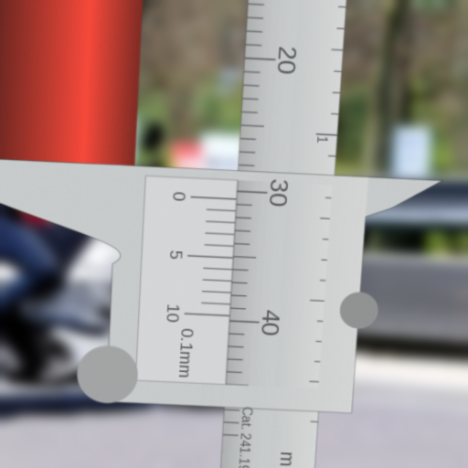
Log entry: 30.6 mm
